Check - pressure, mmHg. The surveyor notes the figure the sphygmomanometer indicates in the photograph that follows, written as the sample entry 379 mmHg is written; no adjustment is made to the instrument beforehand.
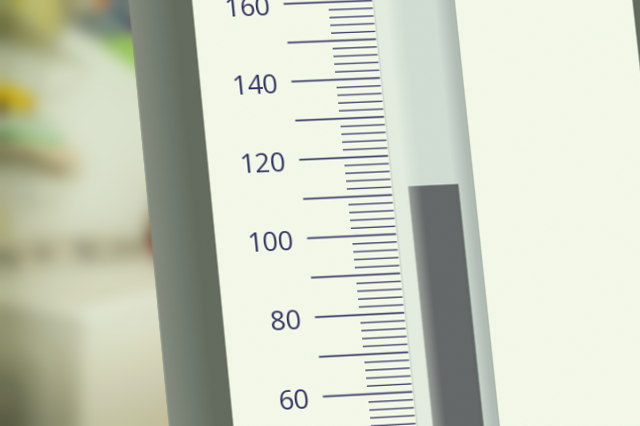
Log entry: 112 mmHg
